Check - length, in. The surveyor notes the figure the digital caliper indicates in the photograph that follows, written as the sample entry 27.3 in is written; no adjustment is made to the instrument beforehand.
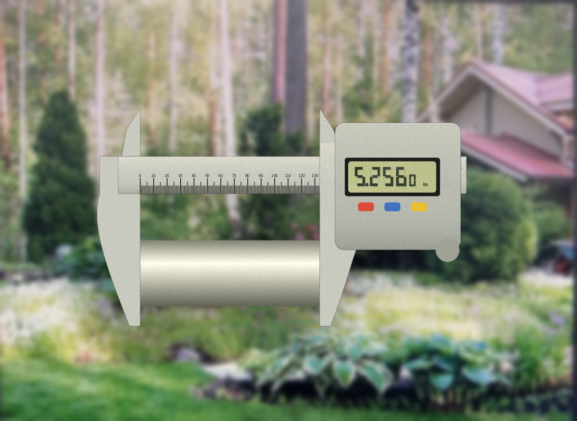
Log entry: 5.2560 in
